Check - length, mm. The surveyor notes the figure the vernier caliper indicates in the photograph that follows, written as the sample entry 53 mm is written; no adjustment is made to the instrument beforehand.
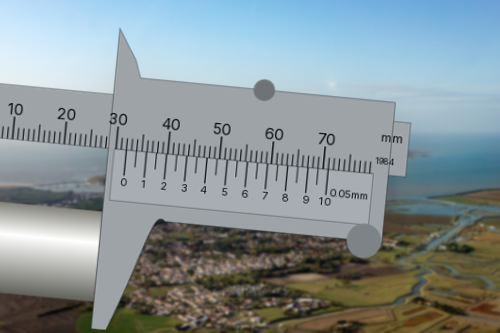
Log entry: 32.0 mm
